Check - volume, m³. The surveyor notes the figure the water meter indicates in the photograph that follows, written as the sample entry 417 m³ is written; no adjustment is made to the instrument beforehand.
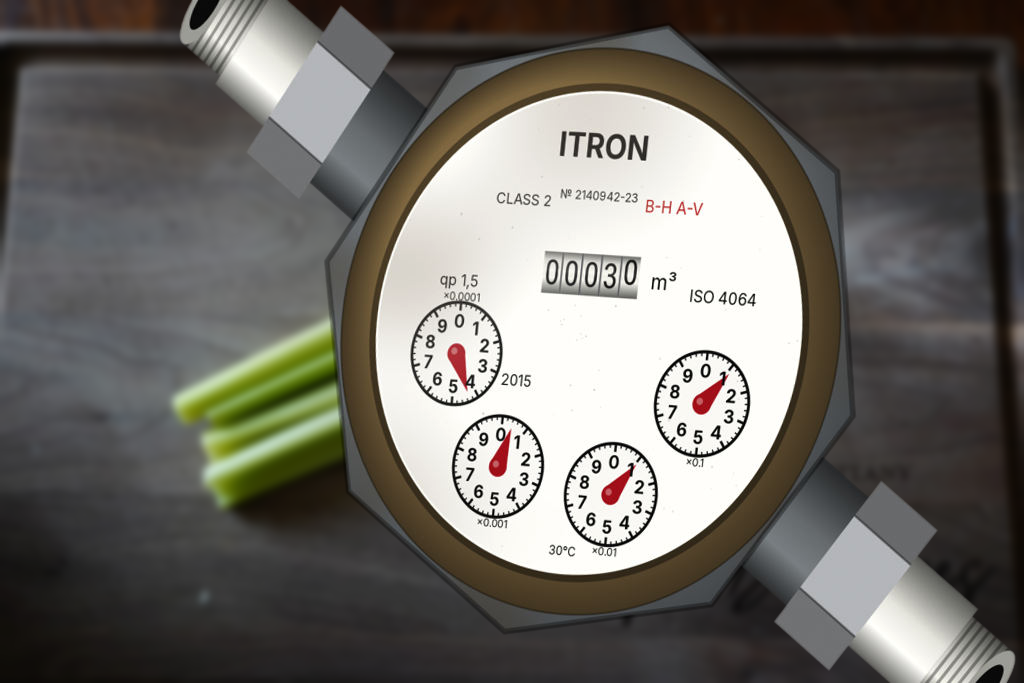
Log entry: 30.1104 m³
